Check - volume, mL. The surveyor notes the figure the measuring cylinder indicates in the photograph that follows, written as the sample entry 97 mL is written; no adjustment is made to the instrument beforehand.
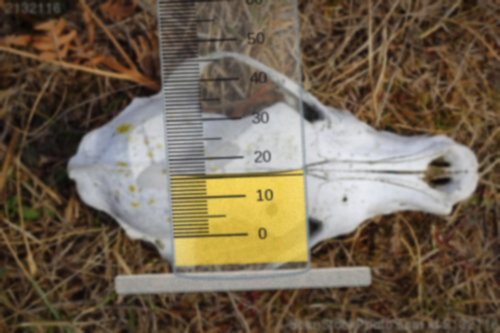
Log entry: 15 mL
